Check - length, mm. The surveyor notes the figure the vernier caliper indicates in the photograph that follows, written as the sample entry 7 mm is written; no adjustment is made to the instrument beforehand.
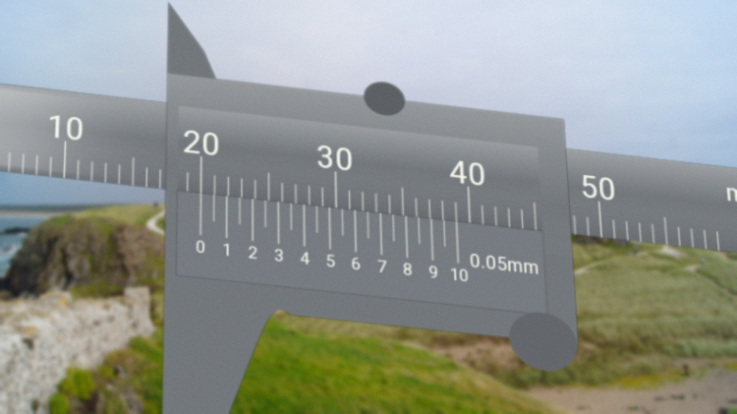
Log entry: 20.0 mm
